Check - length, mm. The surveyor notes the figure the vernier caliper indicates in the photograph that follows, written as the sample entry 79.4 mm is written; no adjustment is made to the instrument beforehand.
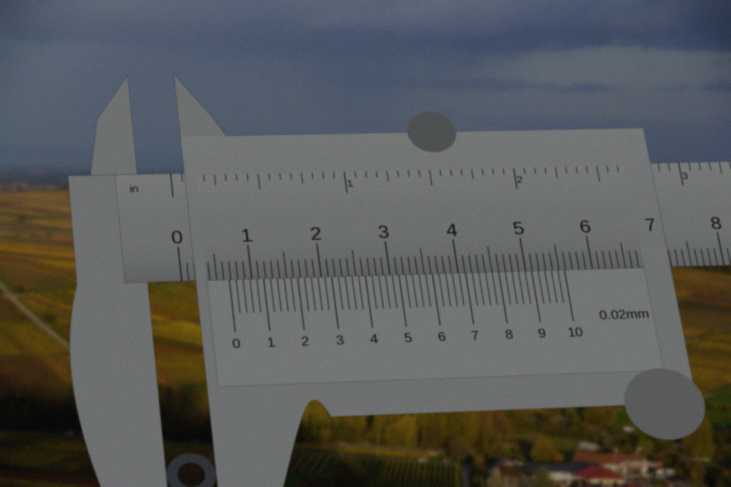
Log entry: 6.8 mm
